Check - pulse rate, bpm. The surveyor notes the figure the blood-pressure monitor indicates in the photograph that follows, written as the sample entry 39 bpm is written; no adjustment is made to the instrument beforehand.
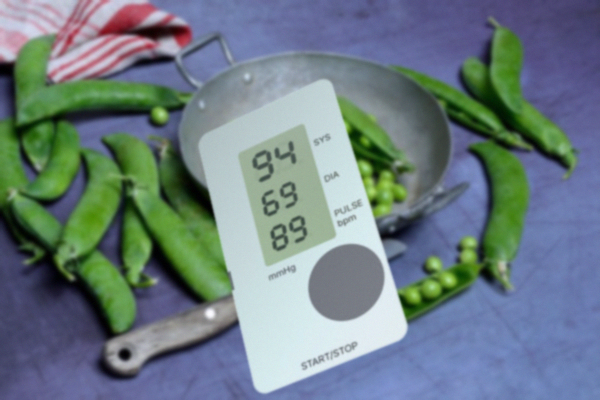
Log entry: 89 bpm
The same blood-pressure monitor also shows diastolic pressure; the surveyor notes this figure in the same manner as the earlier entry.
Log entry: 69 mmHg
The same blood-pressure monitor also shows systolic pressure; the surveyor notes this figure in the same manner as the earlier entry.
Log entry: 94 mmHg
